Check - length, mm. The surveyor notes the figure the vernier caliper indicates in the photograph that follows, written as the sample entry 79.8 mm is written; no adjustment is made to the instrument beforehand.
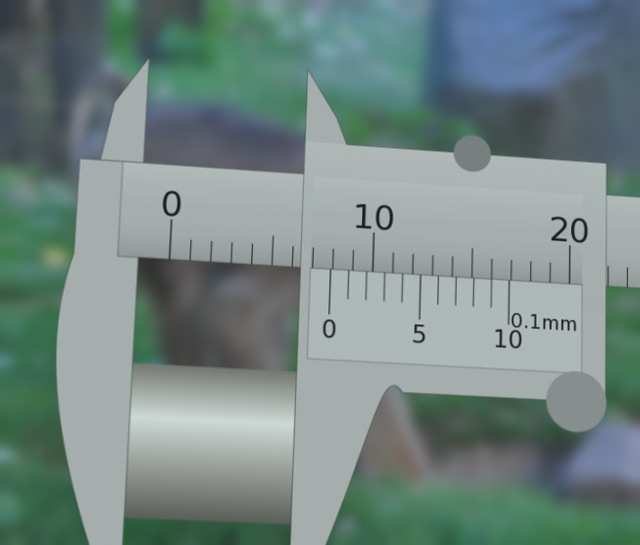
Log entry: 7.9 mm
